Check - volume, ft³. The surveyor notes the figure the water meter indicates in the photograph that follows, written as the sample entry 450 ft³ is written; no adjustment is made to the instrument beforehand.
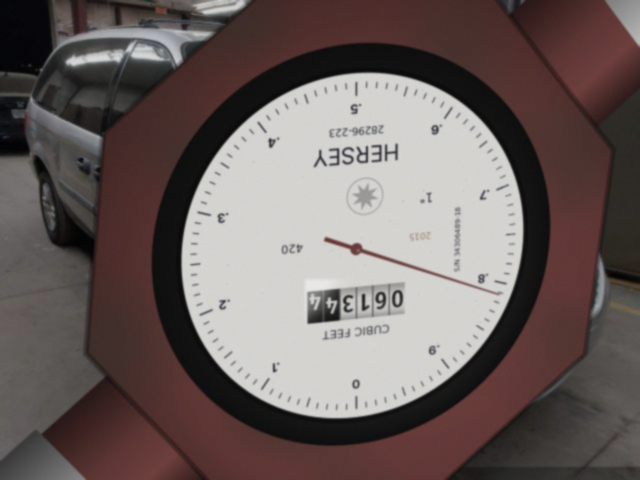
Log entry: 61343.81 ft³
